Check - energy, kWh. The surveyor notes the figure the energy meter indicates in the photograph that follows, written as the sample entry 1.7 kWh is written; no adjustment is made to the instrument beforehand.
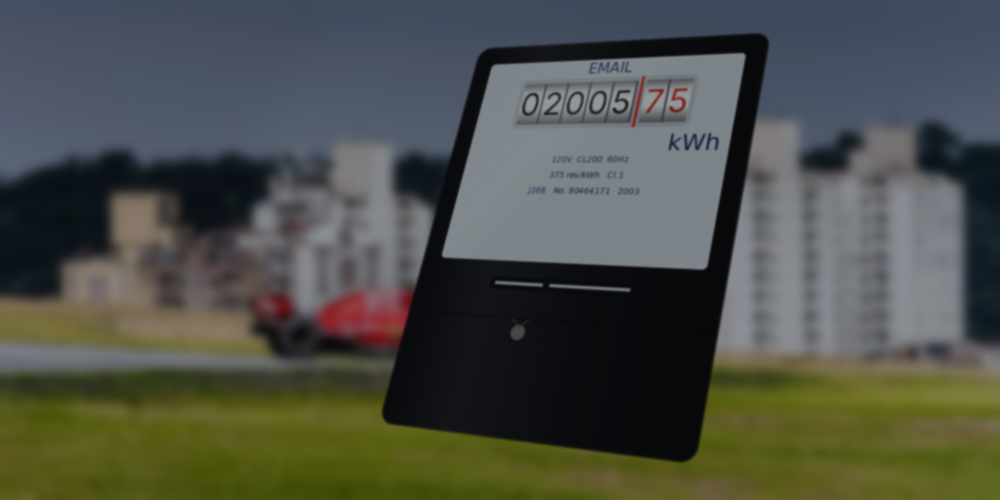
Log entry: 2005.75 kWh
